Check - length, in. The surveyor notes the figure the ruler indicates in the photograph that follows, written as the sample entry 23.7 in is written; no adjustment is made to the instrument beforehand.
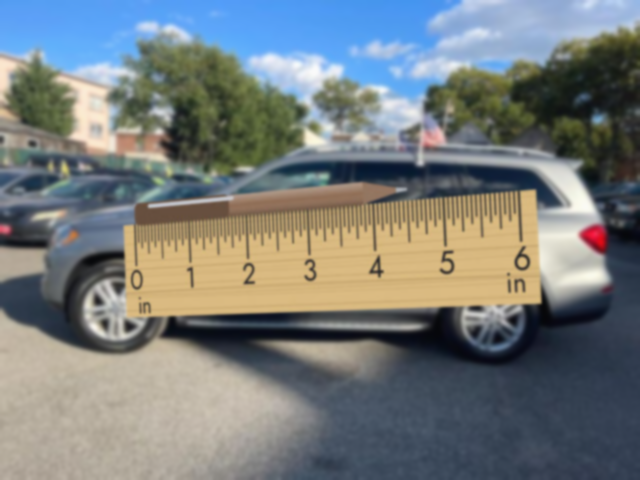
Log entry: 4.5 in
